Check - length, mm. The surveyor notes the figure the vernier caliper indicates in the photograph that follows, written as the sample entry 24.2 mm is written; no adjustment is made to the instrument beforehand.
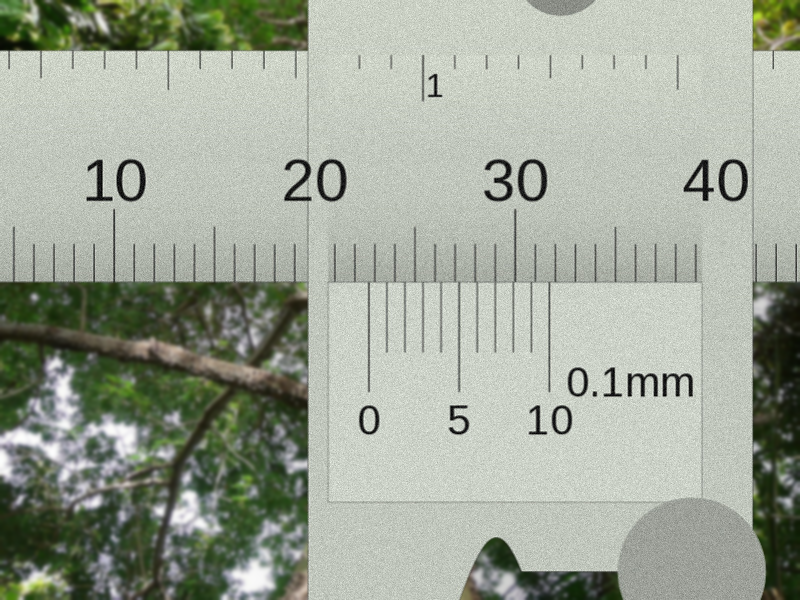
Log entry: 22.7 mm
